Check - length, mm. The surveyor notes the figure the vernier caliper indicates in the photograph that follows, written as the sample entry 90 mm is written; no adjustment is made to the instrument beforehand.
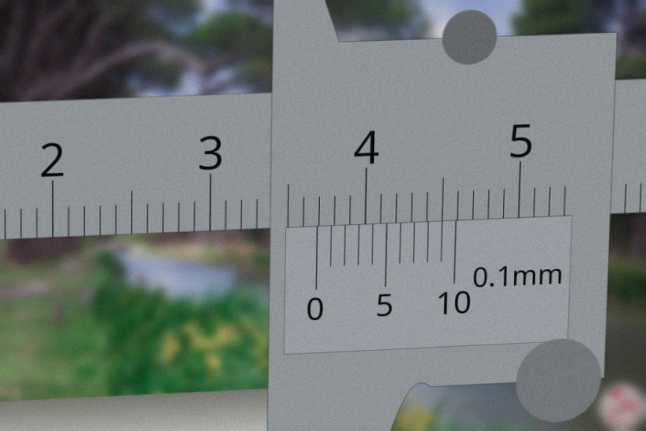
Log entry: 36.9 mm
